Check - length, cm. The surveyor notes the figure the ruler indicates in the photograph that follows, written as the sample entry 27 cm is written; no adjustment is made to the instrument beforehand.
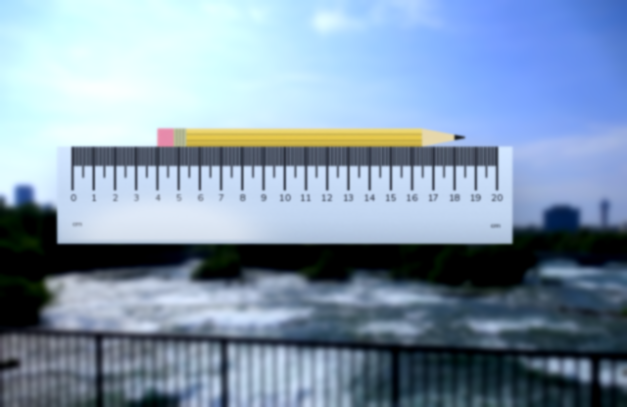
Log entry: 14.5 cm
